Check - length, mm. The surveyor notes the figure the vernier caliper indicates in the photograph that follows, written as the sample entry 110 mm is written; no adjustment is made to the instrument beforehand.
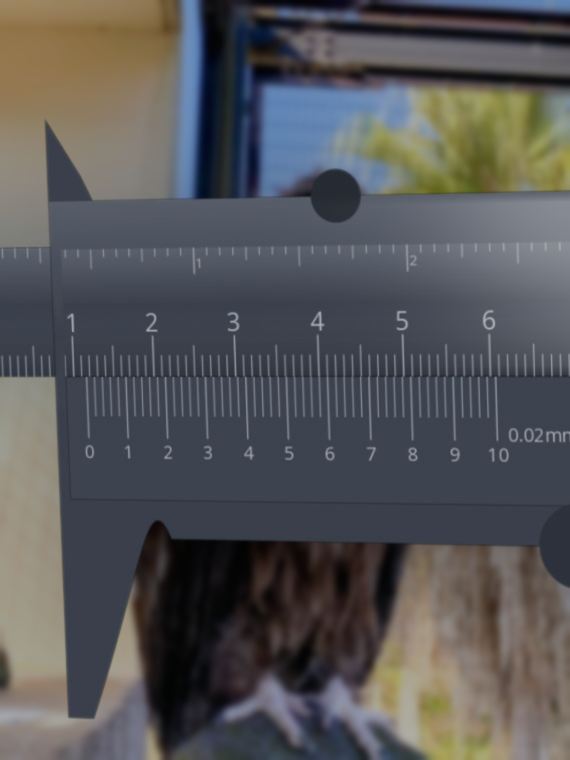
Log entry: 11.6 mm
